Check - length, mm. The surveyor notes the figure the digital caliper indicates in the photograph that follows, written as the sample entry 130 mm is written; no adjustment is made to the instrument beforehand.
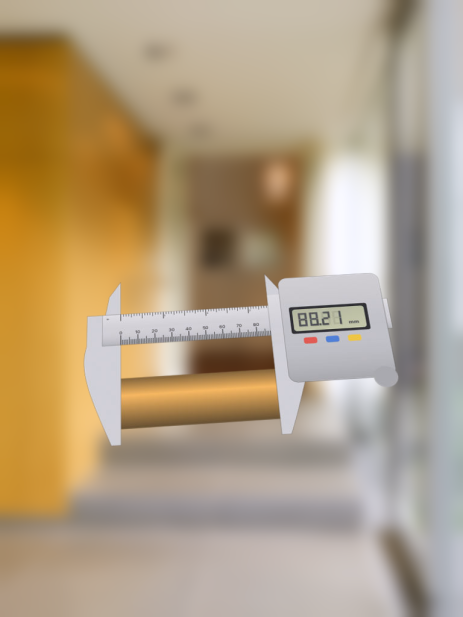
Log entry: 88.21 mm
